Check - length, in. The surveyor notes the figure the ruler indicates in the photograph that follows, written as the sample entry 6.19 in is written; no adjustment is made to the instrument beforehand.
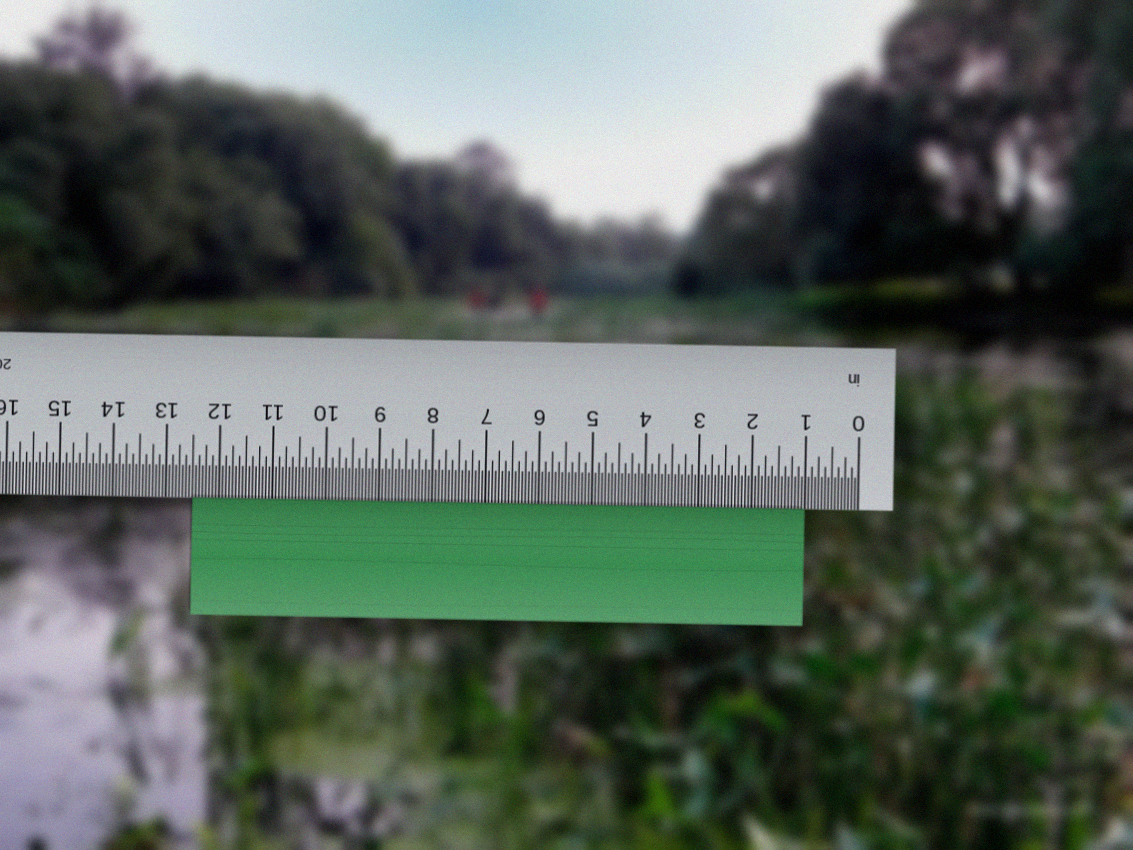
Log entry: 11.5 in
